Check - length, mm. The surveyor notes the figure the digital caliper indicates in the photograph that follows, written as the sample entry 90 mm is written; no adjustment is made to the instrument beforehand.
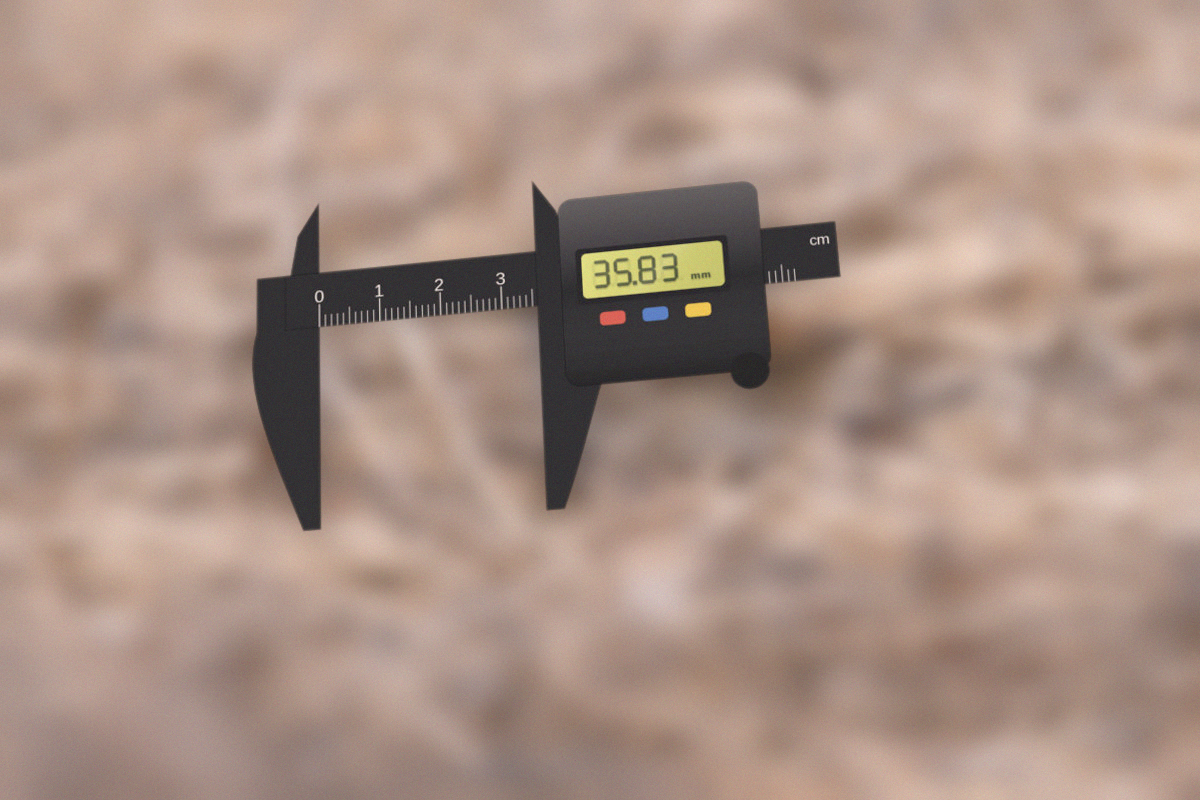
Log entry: 35.83 mm
